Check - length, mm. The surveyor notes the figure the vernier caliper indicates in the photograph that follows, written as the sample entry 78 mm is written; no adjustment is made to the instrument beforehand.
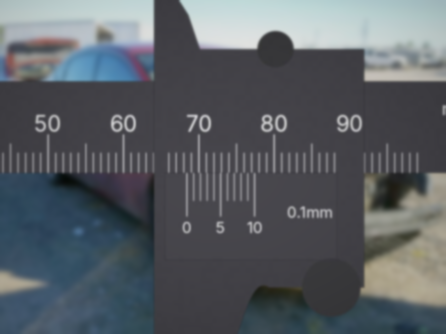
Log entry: 68.4 mm
